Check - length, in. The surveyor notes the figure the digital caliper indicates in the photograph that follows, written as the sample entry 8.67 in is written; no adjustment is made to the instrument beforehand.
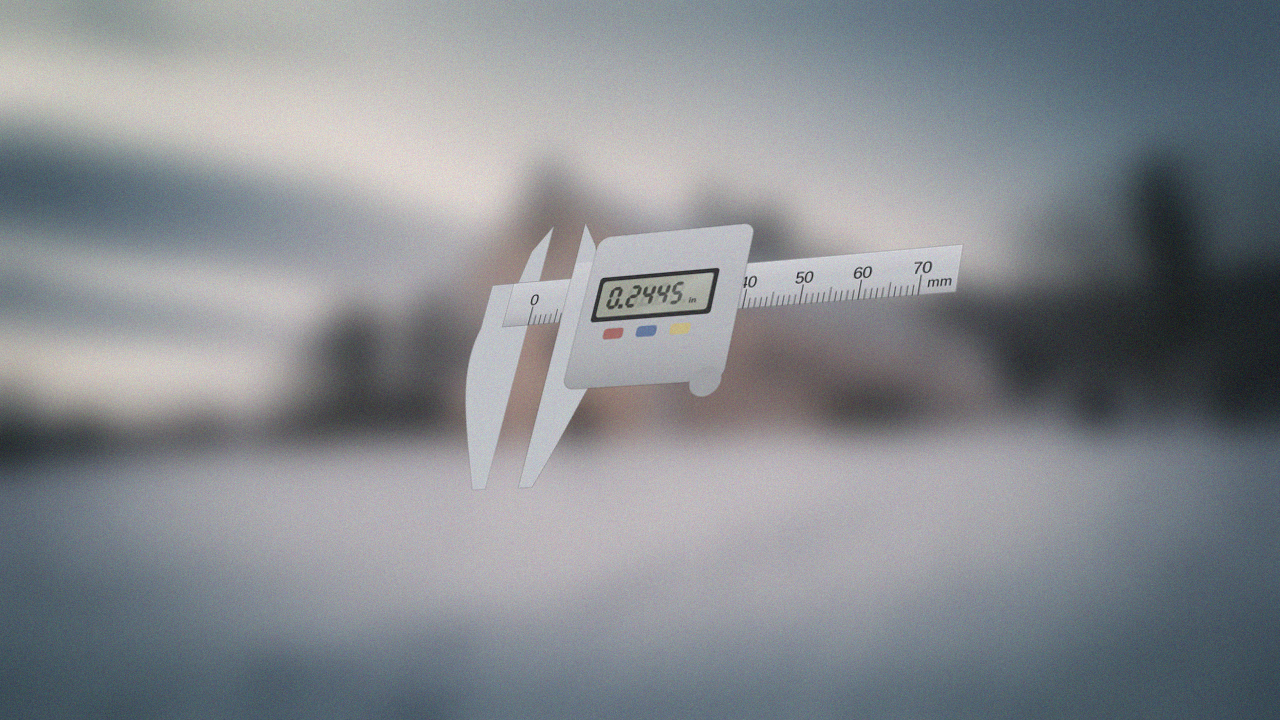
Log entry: 0.2445 in
